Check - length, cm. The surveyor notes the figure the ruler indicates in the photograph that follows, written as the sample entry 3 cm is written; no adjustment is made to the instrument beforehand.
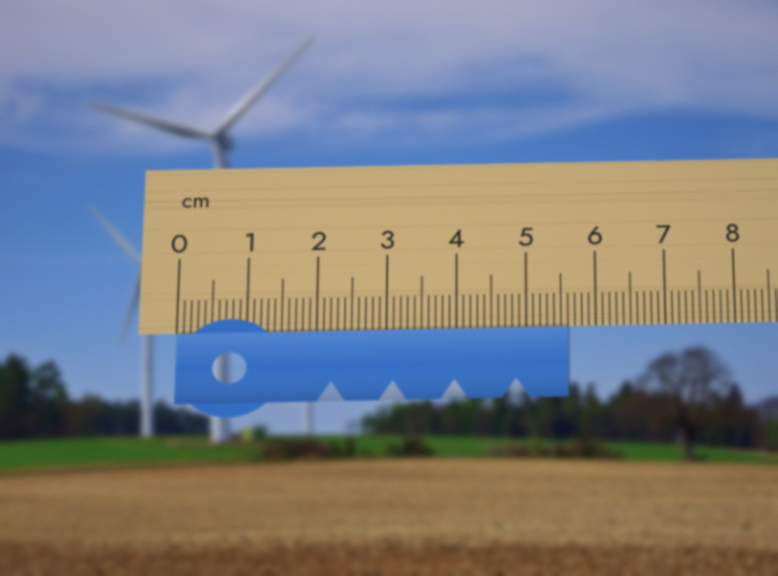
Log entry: 5.6 cm
